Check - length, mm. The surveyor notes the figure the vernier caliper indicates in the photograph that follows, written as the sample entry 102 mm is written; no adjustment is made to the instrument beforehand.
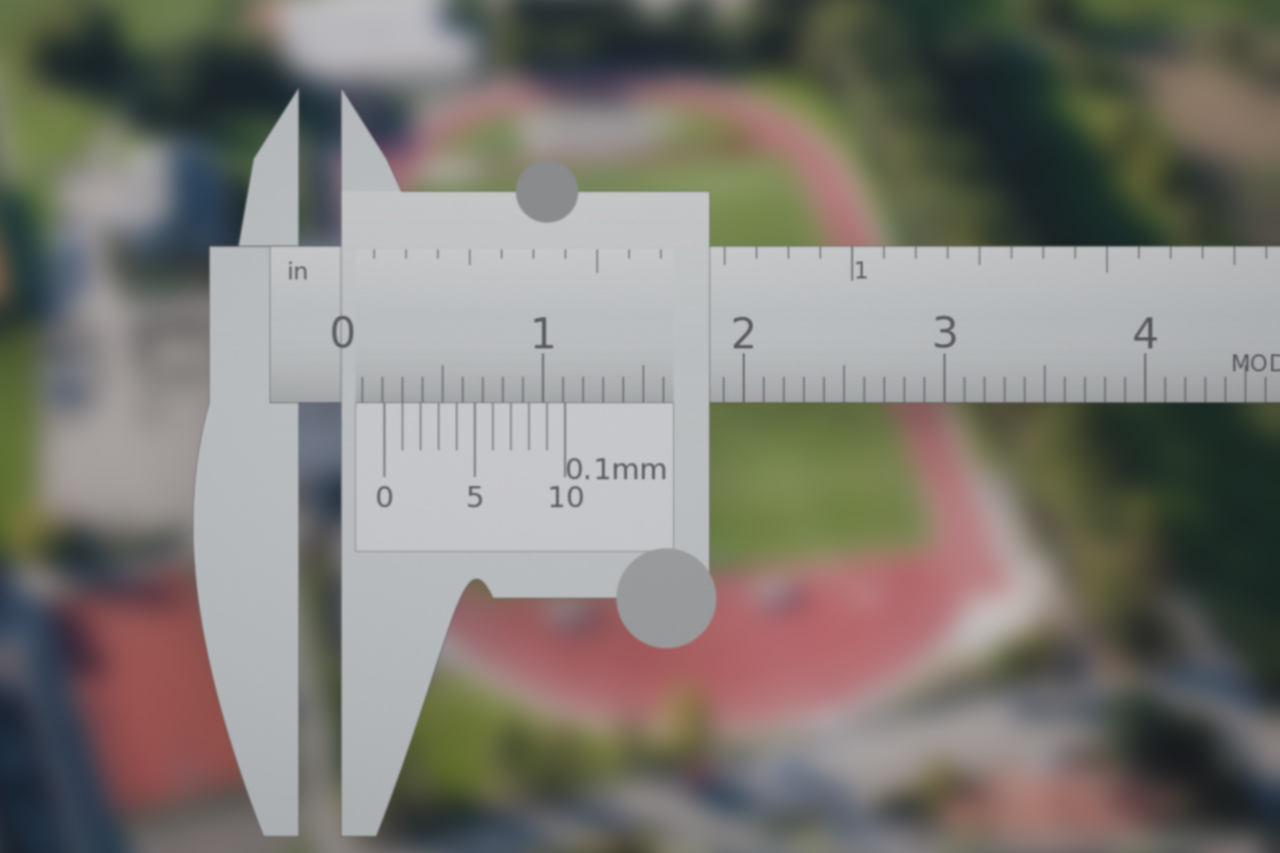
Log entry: 2.1 mm
